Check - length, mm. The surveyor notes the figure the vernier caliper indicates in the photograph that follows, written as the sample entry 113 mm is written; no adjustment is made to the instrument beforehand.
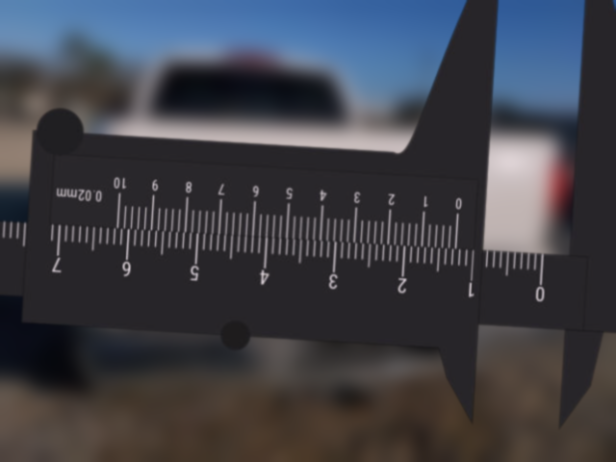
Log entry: 12.6 mm
